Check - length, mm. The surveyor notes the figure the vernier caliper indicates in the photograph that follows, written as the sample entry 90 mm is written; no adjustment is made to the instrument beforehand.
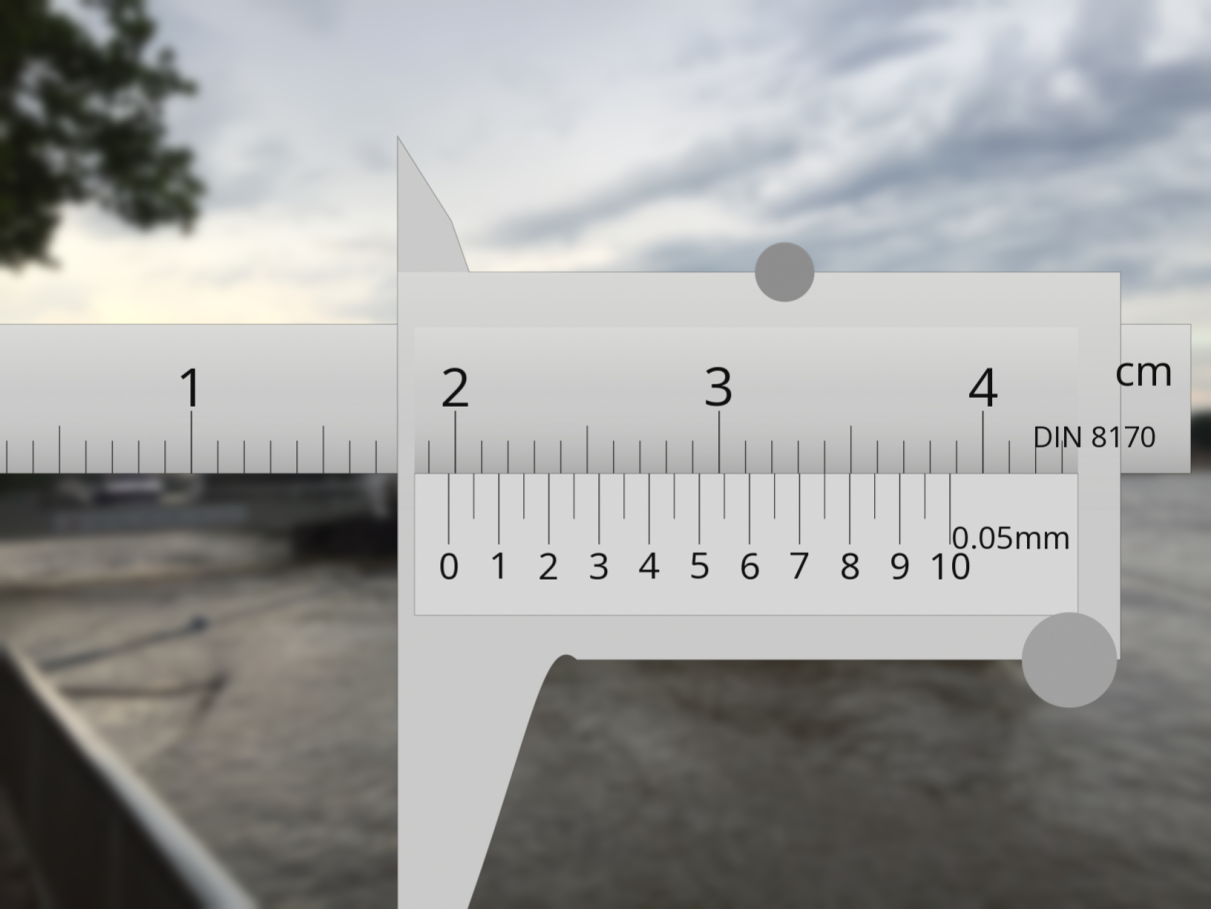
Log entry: 19.75 mm
